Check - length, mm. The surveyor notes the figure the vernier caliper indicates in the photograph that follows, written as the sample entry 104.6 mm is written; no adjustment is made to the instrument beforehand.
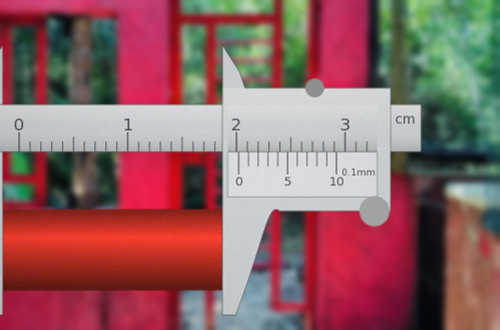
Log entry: 20.2 mm
